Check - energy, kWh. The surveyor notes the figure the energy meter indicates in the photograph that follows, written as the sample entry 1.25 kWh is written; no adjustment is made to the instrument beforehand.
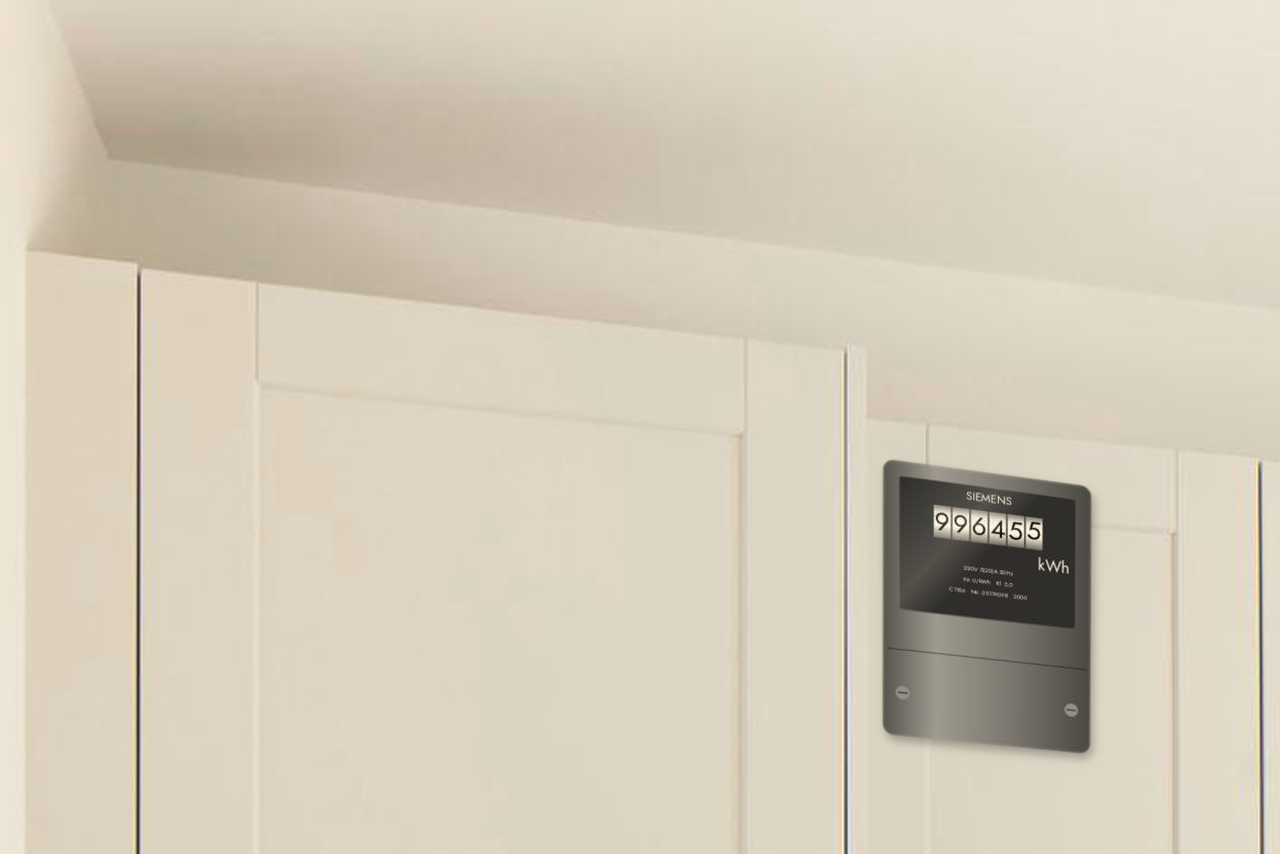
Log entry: 996455 kWh
